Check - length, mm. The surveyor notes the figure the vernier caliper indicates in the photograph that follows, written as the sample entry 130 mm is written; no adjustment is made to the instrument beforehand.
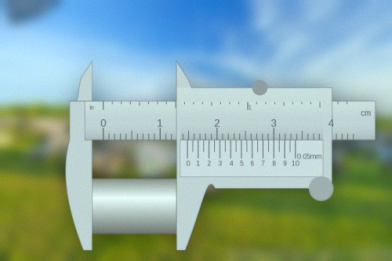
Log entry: 14.8 mm
